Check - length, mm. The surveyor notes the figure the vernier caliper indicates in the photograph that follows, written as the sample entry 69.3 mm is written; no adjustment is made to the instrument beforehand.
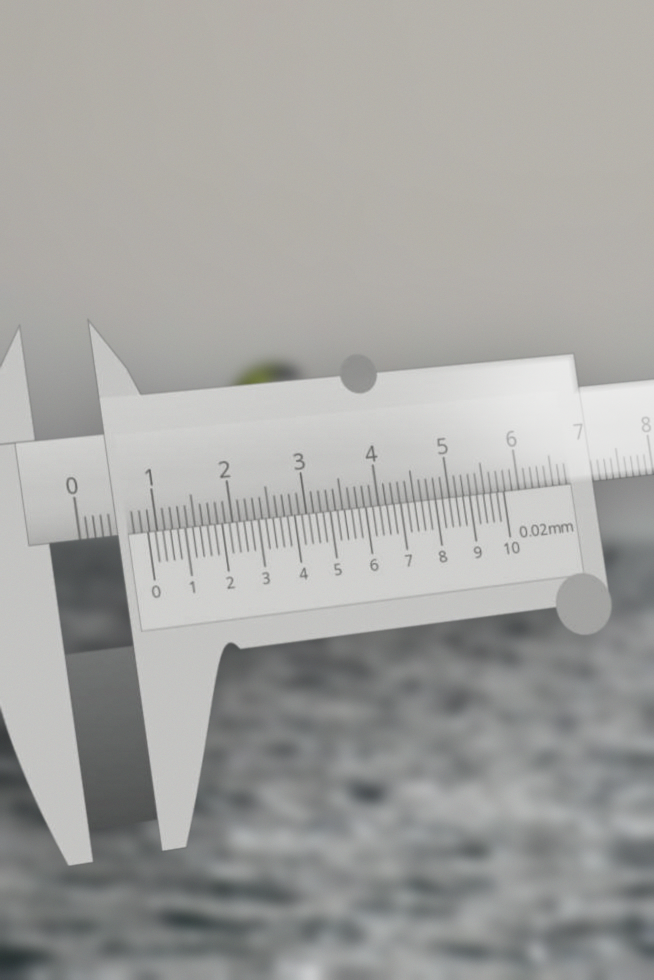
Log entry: 8.8 mm
